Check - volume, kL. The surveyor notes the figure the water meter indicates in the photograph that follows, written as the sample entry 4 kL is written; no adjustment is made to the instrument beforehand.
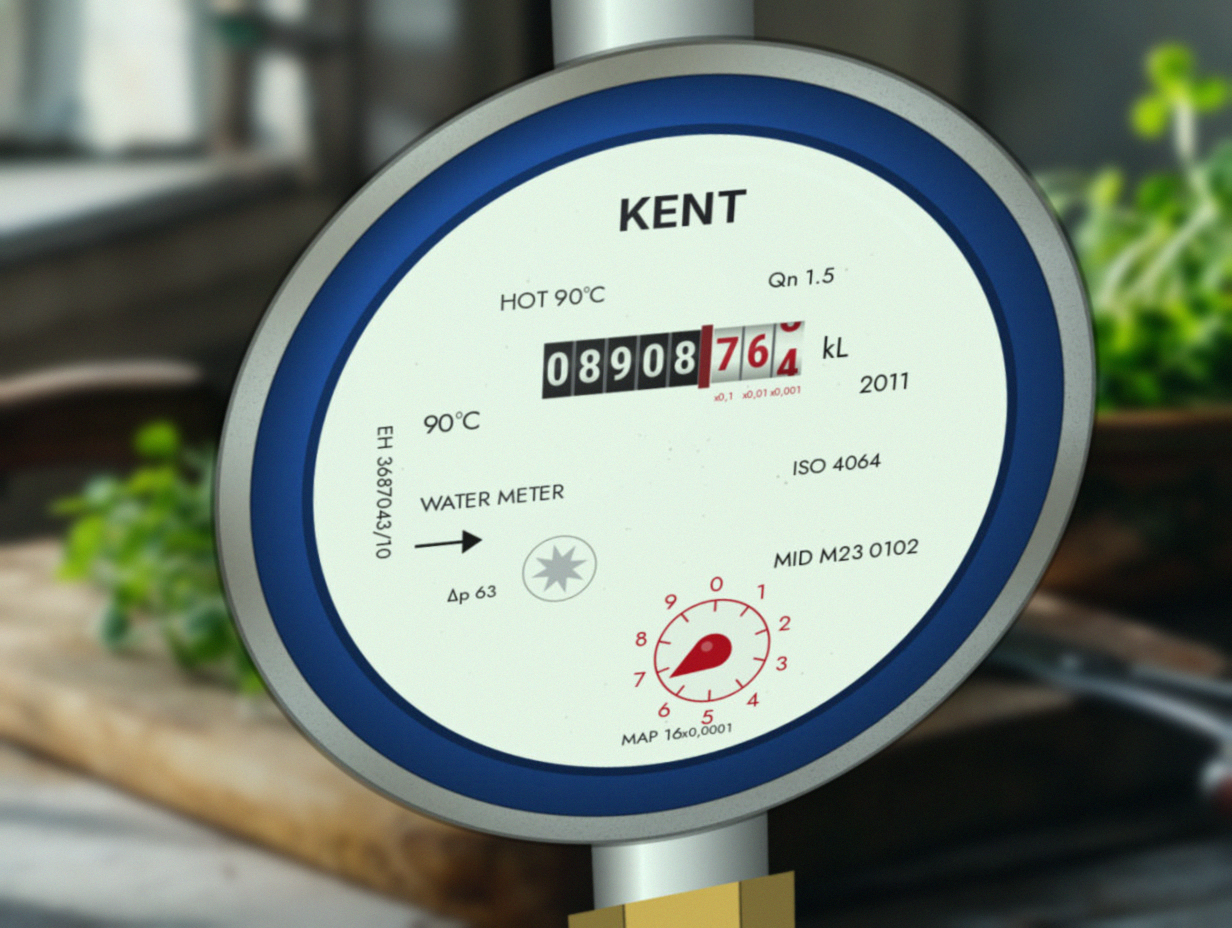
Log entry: 8908.7636 kL
